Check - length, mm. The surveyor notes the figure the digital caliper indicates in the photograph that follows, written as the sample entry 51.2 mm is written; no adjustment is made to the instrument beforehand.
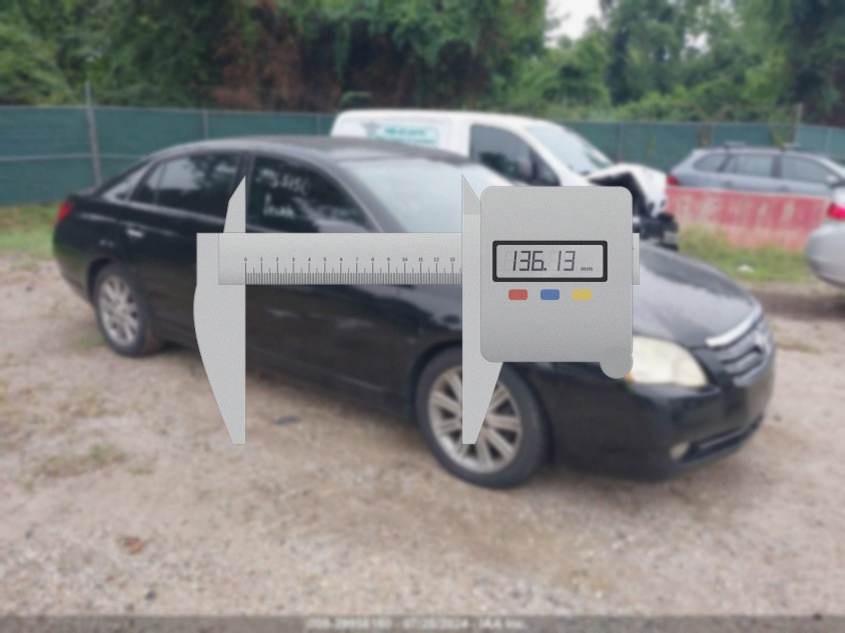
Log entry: 136.13 mm
